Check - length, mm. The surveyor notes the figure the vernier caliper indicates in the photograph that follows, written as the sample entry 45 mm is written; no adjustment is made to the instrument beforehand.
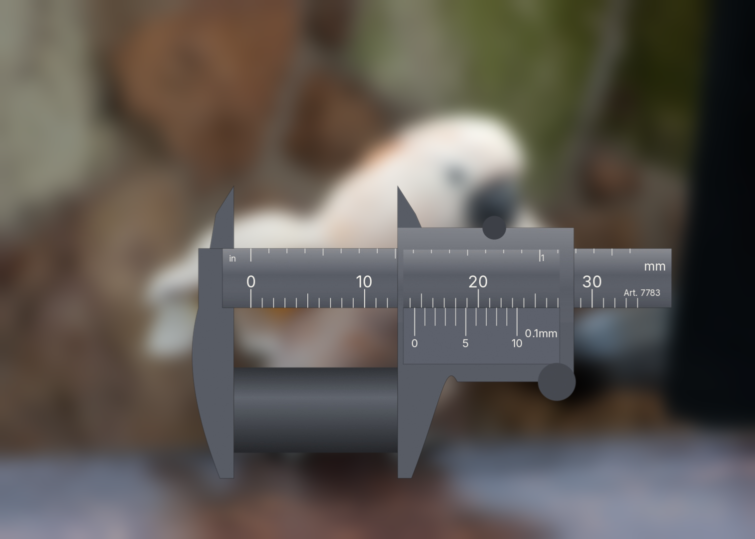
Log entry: 14.4 mm
